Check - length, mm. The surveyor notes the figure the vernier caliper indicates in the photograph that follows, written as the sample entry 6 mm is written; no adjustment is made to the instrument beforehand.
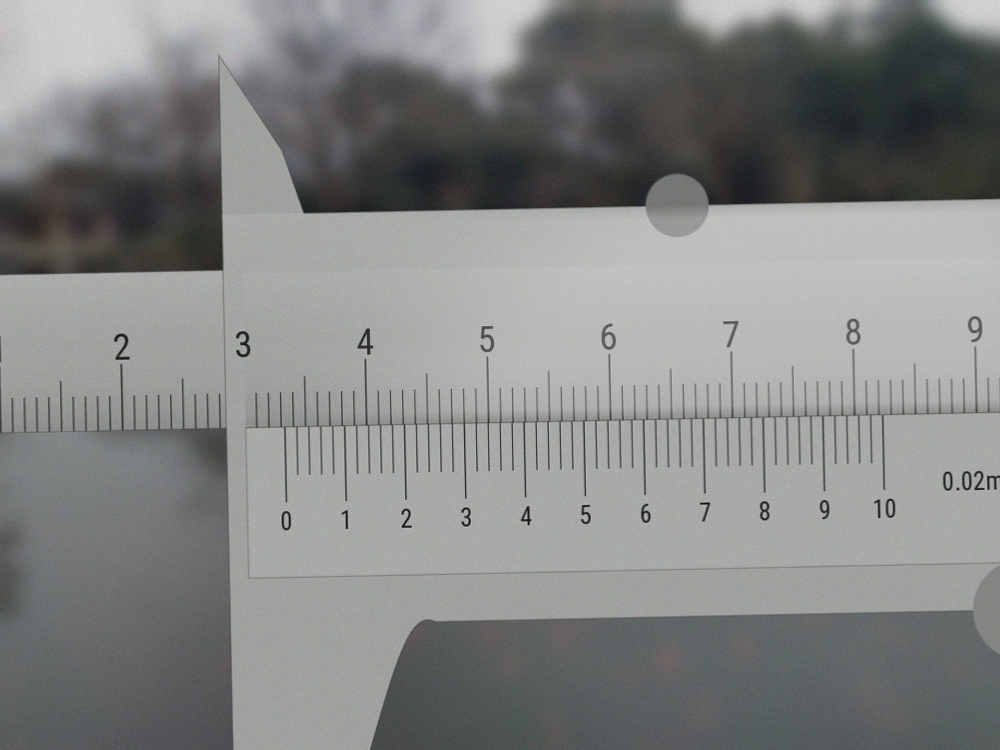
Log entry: 33.3 mm
